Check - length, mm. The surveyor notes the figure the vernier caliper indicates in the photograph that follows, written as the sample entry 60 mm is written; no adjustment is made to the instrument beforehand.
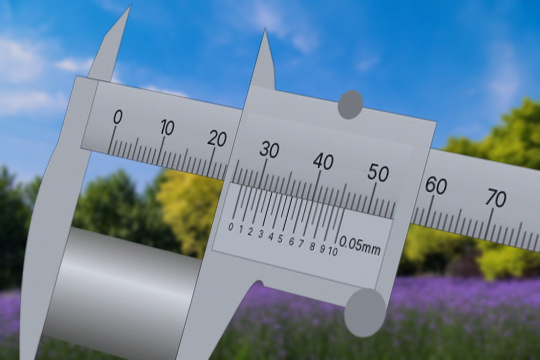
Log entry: 26.8 mm
